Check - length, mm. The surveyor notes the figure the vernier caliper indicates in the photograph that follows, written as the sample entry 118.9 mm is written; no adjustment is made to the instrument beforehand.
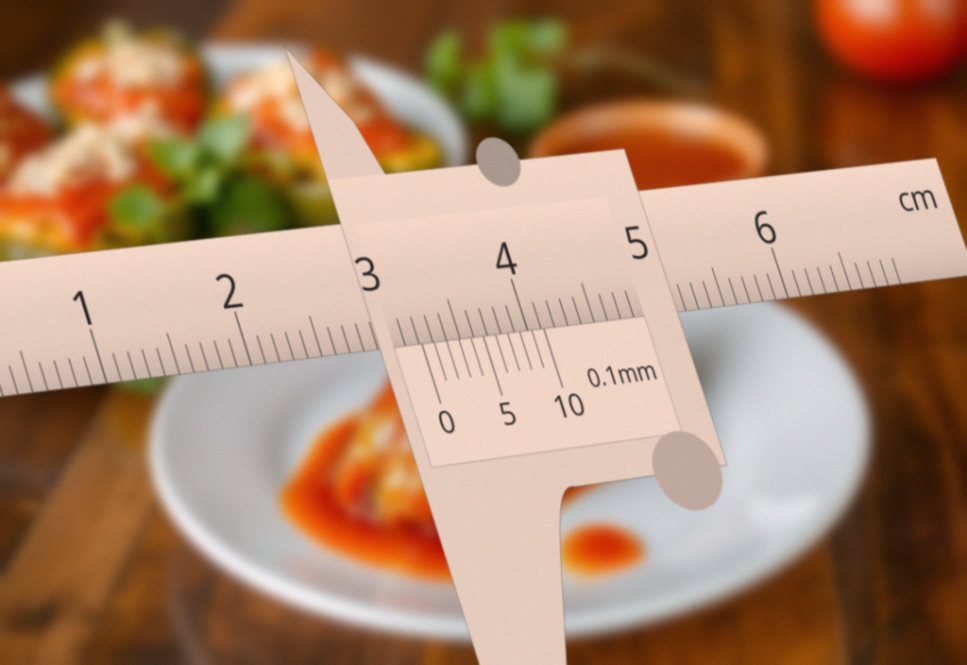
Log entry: 32.2 mm
